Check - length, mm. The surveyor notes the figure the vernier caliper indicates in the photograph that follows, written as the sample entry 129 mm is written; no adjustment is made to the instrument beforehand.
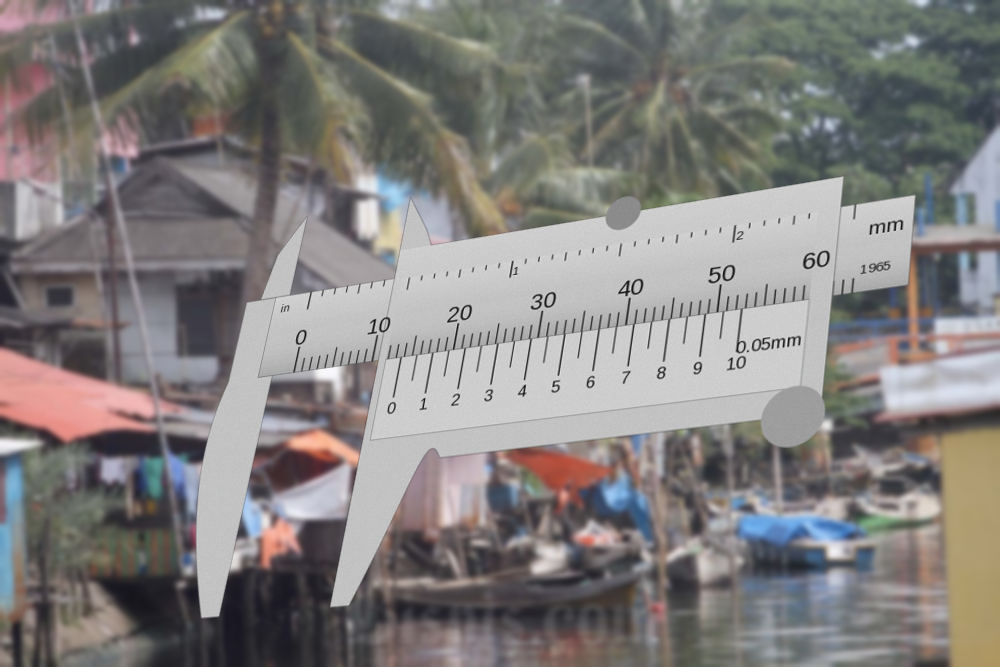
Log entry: 13.6 mm
